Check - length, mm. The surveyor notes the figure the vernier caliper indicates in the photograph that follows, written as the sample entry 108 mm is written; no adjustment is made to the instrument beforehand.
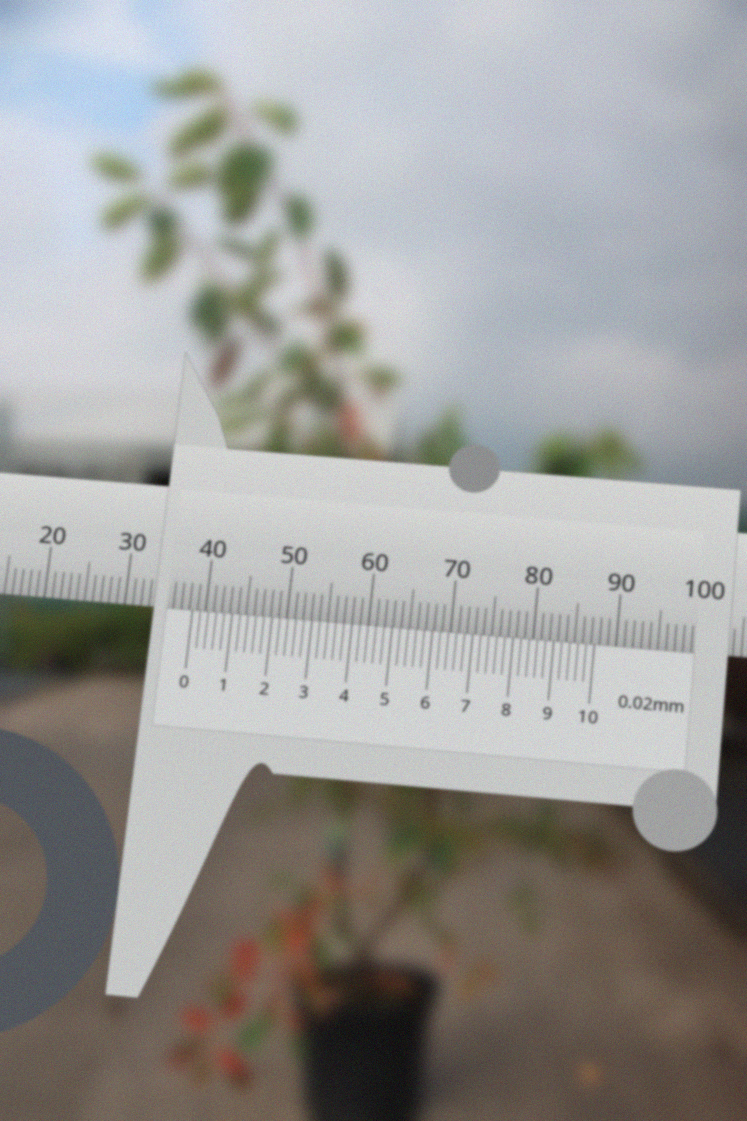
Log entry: 38.4 mm
